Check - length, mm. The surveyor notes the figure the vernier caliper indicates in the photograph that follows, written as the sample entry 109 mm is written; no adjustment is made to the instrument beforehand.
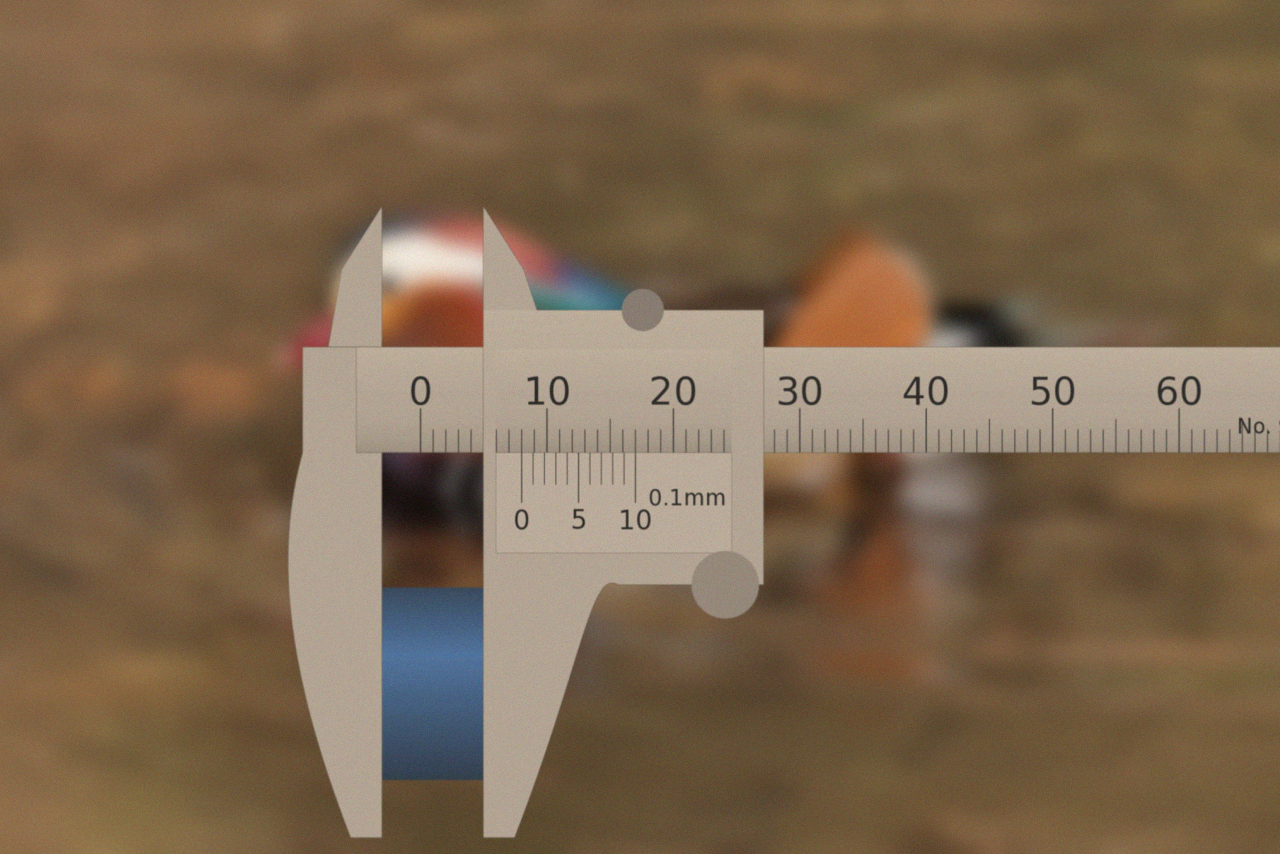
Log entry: 8.0 mm
